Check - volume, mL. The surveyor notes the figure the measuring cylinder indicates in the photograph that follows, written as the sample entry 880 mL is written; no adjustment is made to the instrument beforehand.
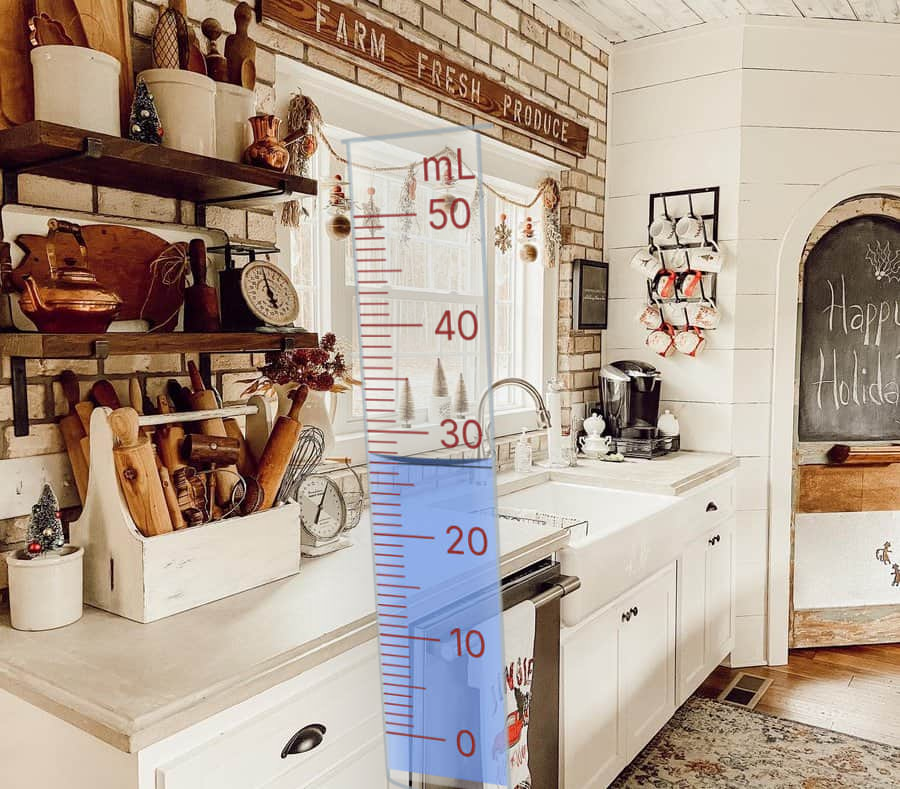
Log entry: 27 mL
